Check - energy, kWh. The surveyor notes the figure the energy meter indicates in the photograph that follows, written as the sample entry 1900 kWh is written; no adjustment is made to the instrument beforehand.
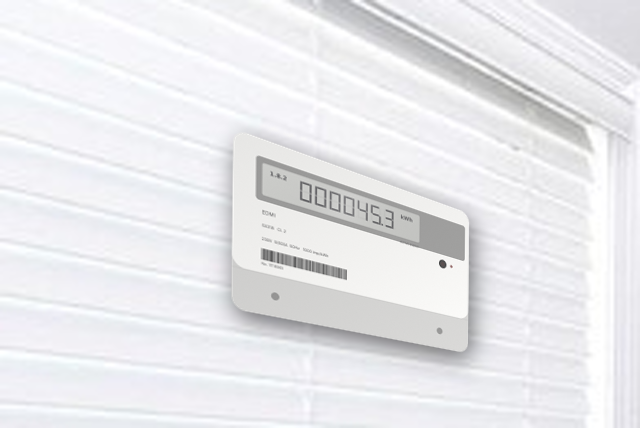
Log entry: 45.3 kWh
